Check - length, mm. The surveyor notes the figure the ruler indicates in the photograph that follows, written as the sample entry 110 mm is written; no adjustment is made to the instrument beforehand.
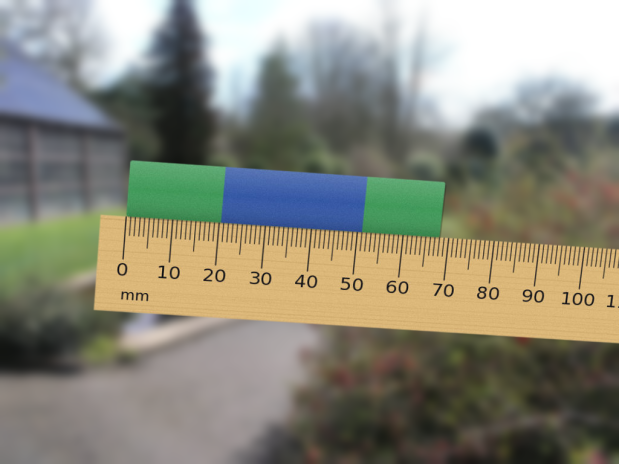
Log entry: 68 mm
